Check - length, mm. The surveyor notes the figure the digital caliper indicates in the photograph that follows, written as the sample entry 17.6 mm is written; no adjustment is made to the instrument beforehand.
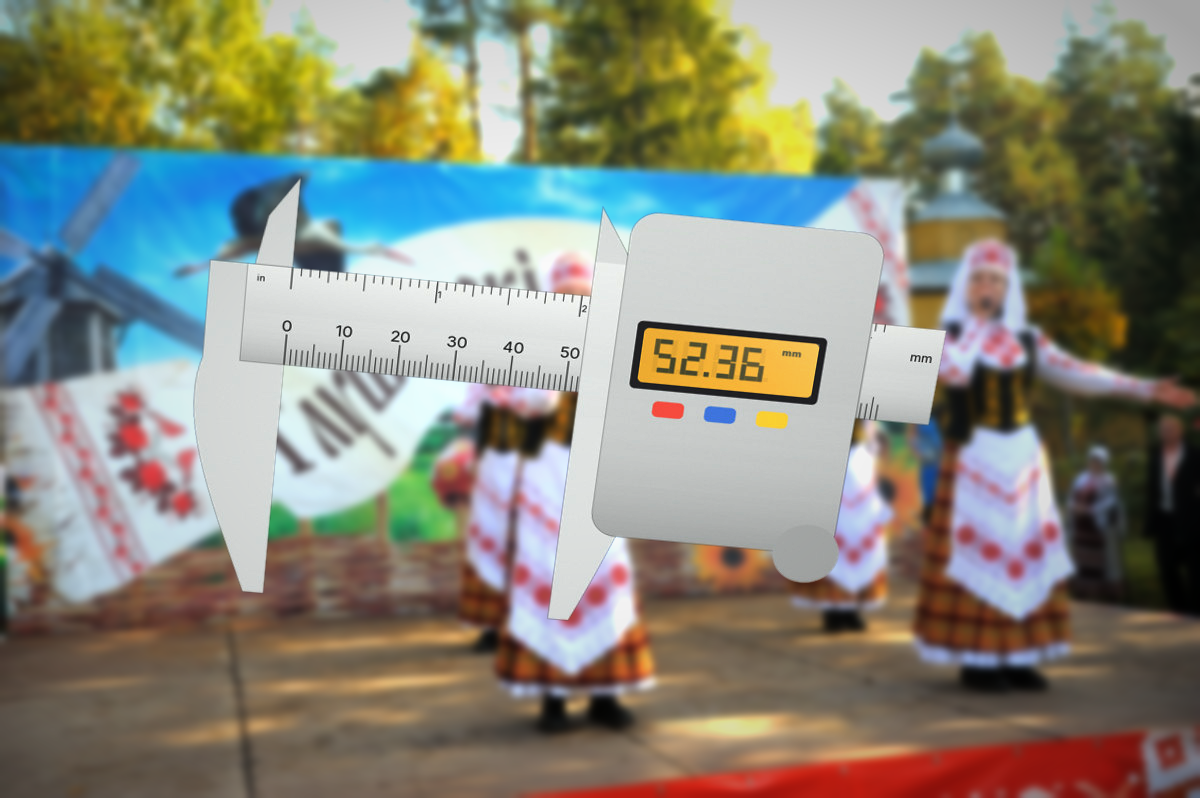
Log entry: 52.36 mm
